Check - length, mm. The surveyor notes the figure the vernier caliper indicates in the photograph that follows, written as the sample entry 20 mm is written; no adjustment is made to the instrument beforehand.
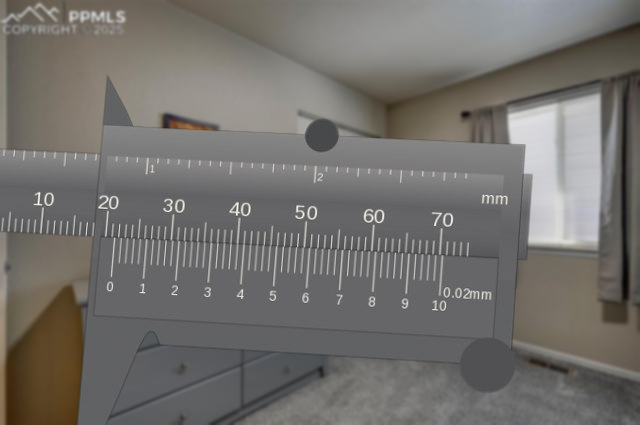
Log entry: 21.4 mm
